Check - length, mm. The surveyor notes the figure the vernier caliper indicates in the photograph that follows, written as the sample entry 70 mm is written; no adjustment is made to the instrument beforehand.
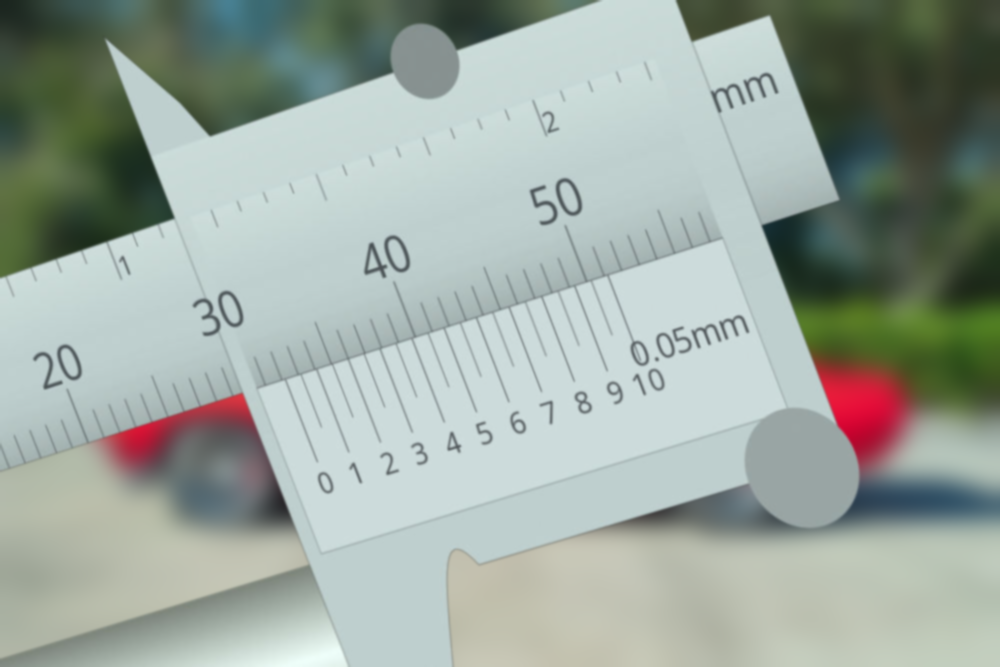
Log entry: 32.2 mm
